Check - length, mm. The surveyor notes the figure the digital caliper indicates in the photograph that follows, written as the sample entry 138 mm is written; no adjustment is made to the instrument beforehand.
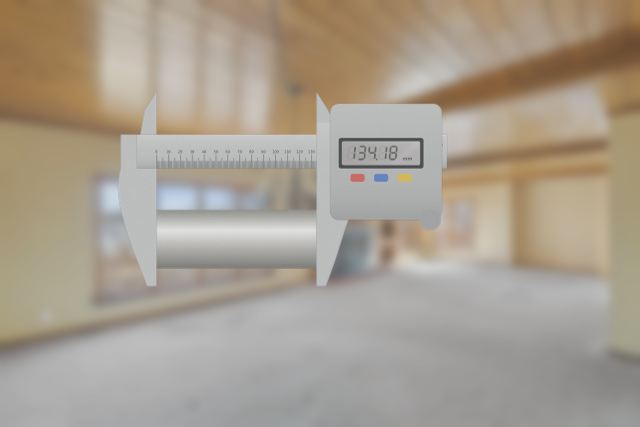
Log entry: 134.18 mm
